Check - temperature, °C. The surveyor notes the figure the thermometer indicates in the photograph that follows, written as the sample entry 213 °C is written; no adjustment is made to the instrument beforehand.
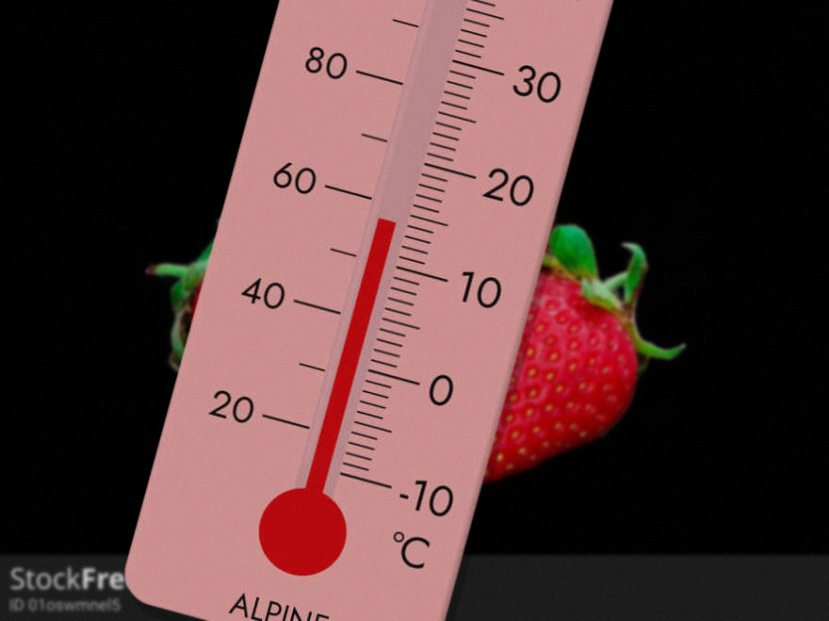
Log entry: 14 °C
